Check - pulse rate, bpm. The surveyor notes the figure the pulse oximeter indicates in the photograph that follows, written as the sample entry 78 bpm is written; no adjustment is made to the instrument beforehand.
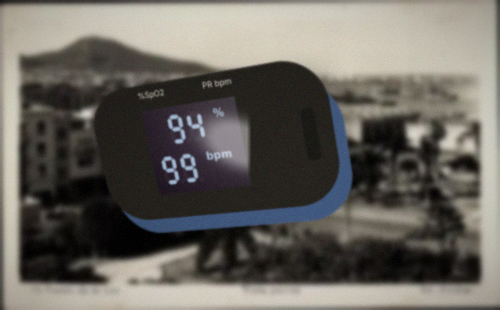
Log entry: 99 bpm
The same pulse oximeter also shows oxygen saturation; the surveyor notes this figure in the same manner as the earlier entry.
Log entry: 94 %
